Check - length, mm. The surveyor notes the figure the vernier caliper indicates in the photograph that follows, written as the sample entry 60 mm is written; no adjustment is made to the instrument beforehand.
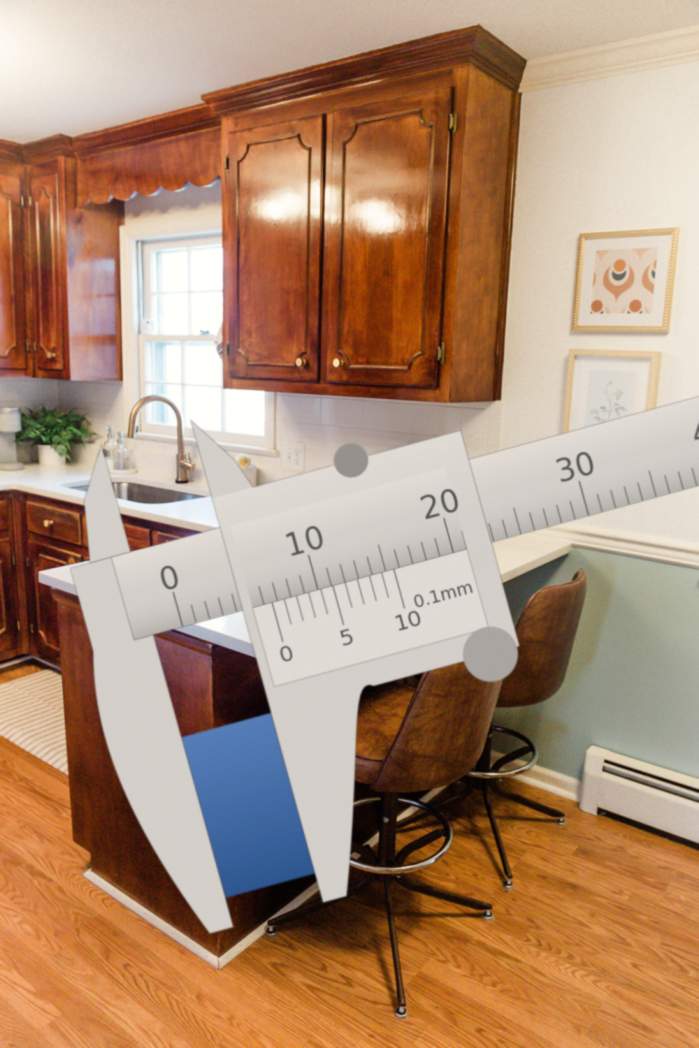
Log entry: 6.6 mm
